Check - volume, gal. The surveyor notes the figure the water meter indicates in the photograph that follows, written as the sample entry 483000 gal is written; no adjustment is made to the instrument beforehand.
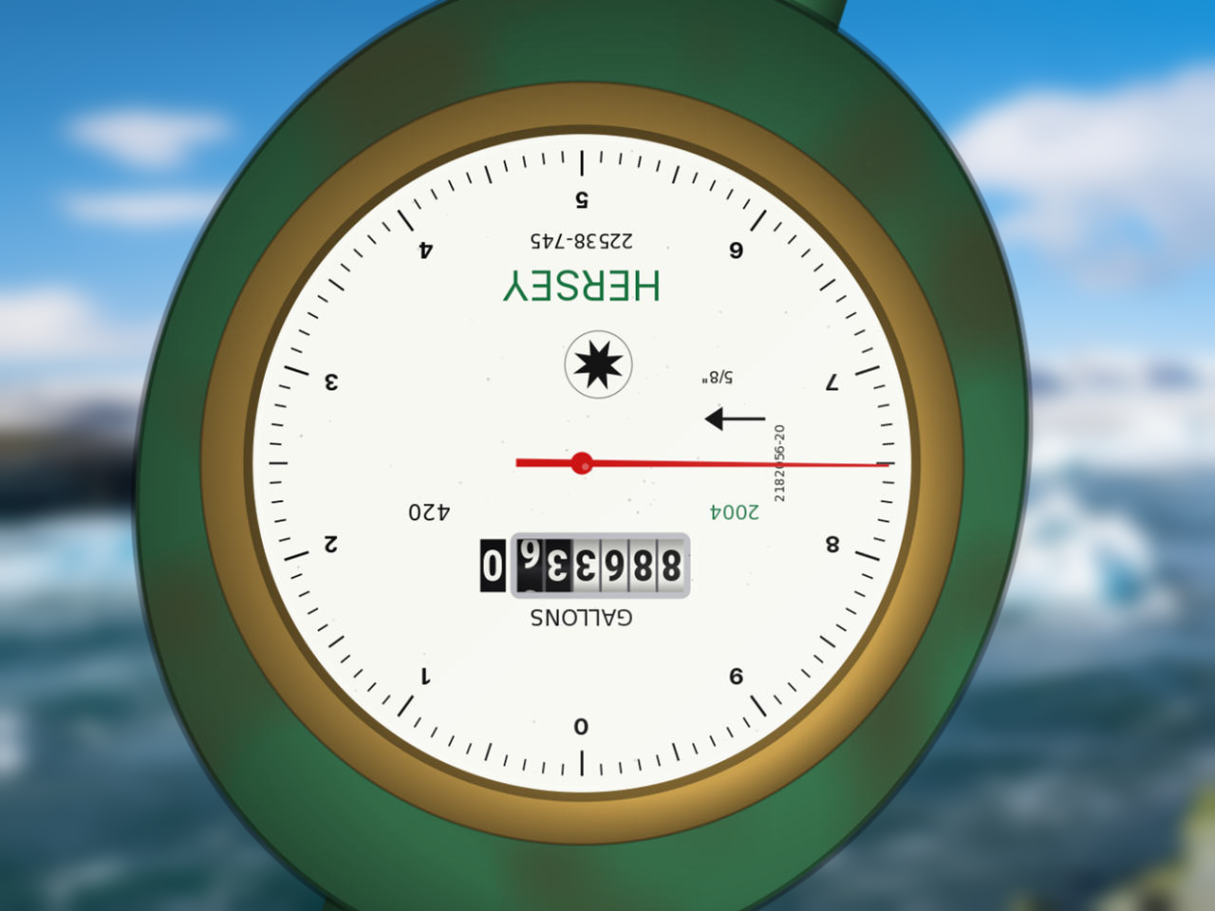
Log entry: 8863357.5 gal
